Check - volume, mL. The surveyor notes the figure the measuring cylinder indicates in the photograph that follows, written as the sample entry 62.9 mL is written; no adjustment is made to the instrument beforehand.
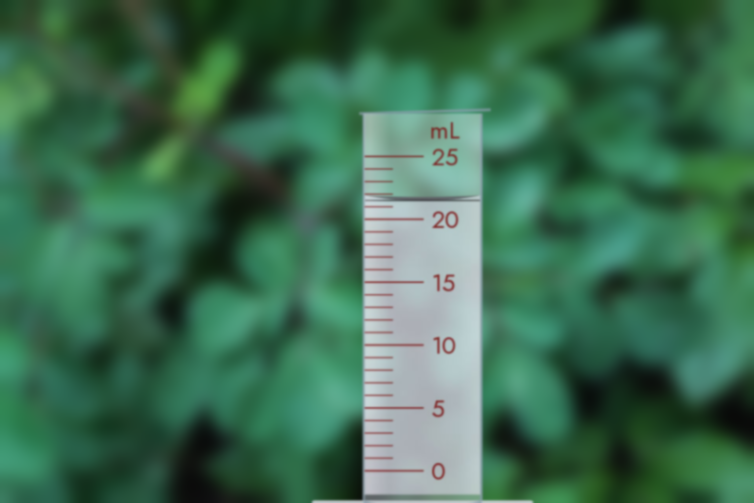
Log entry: 21.5 mL
